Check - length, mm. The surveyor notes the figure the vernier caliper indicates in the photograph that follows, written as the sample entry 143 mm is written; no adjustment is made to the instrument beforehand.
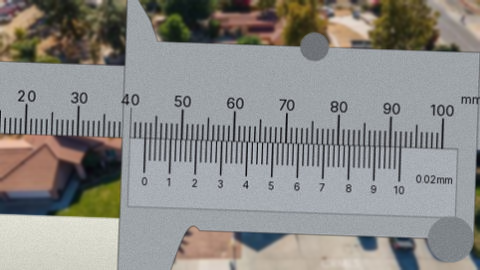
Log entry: 43.0 mm
